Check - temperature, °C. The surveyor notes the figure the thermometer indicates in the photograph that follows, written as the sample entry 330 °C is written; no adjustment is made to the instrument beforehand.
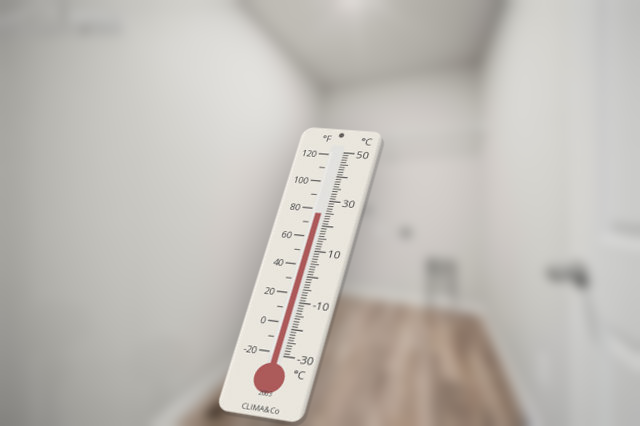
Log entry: 25 °C
